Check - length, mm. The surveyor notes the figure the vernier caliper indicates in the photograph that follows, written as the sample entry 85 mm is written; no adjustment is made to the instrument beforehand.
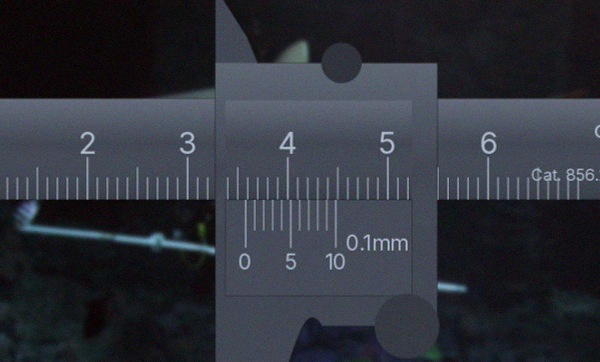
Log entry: 35.8 mm
